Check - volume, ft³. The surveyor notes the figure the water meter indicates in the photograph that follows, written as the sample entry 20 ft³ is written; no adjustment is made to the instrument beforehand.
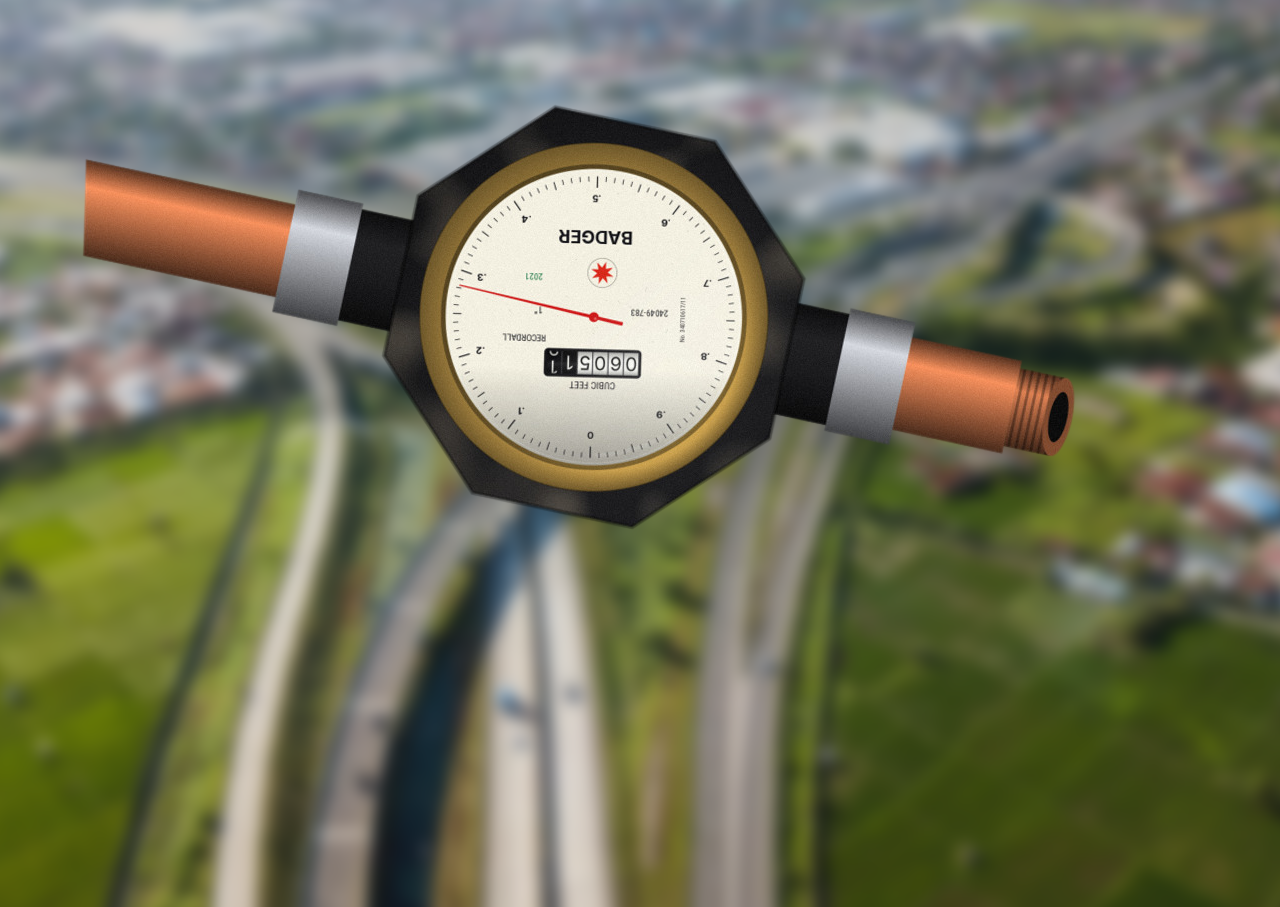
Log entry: 60511.28 ft³
